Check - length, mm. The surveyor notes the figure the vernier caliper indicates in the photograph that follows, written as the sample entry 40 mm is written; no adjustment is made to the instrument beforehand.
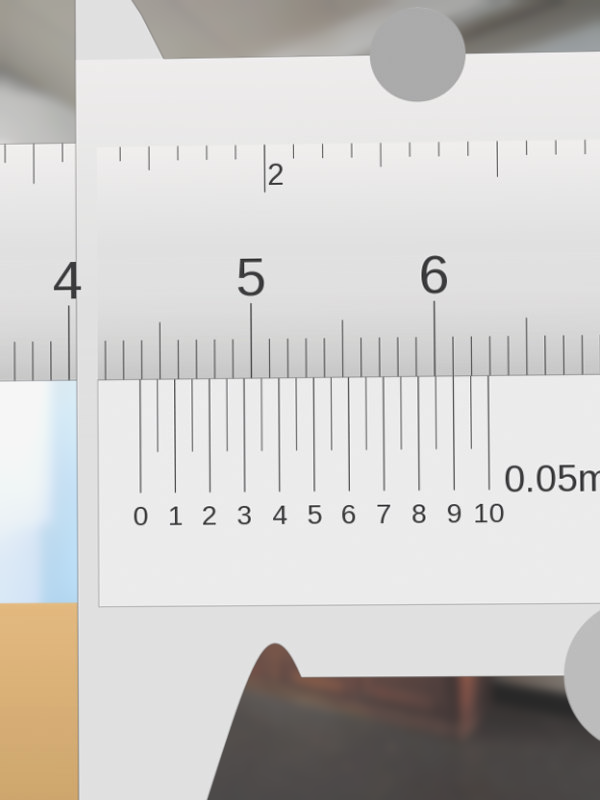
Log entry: 43.9 mm
